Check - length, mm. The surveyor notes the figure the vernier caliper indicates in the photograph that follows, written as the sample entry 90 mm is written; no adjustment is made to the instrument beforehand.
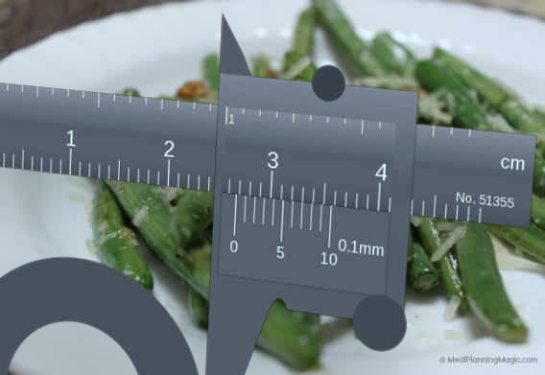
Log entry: 26.7 mm
